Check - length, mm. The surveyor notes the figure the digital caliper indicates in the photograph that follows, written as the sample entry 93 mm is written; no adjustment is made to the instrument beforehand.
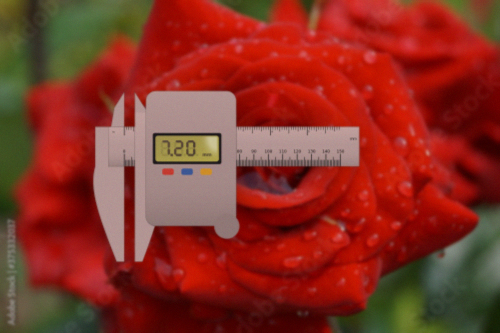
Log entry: 7.20 mm
